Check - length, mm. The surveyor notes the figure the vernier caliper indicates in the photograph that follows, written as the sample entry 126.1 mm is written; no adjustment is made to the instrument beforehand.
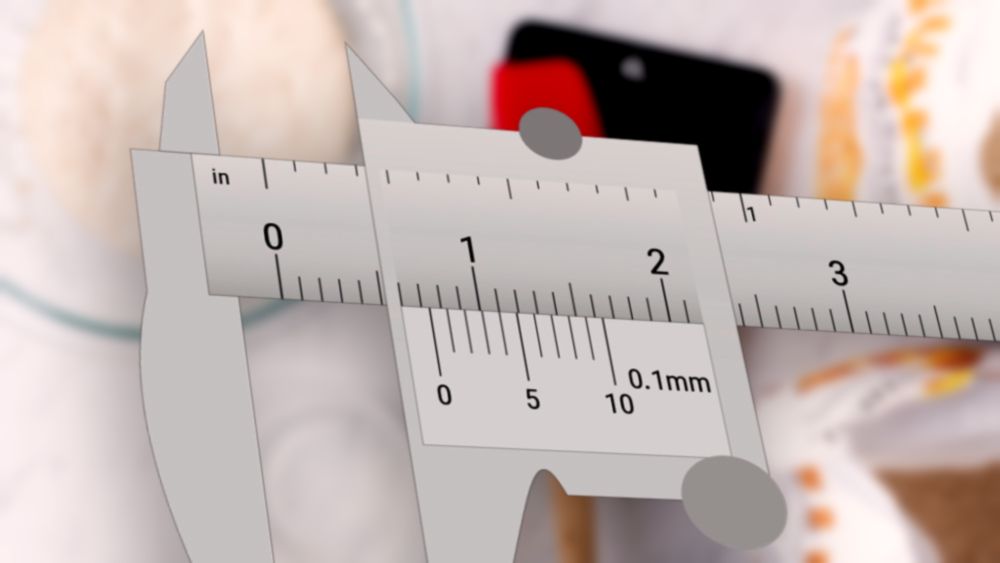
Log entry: 7.4 mm
